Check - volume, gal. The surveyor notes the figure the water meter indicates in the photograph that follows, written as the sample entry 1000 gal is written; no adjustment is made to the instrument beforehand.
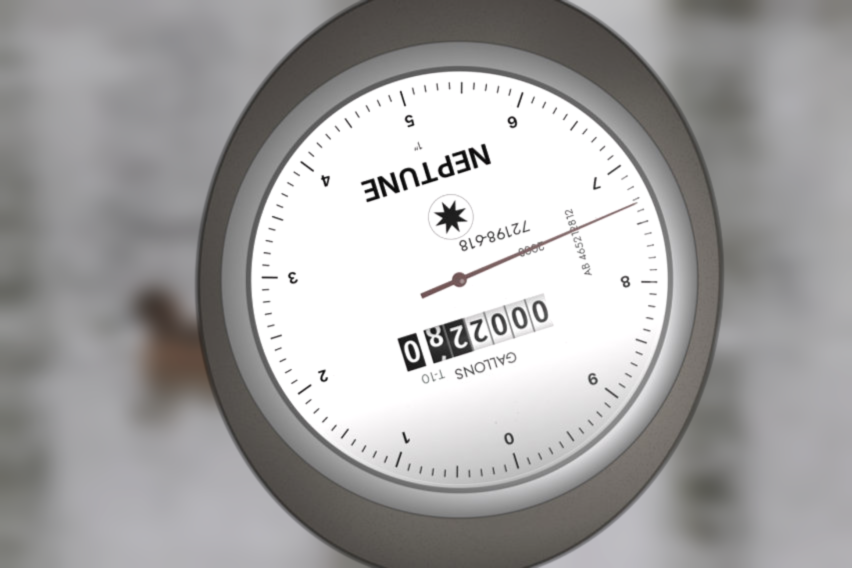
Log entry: 2277.3 gal
